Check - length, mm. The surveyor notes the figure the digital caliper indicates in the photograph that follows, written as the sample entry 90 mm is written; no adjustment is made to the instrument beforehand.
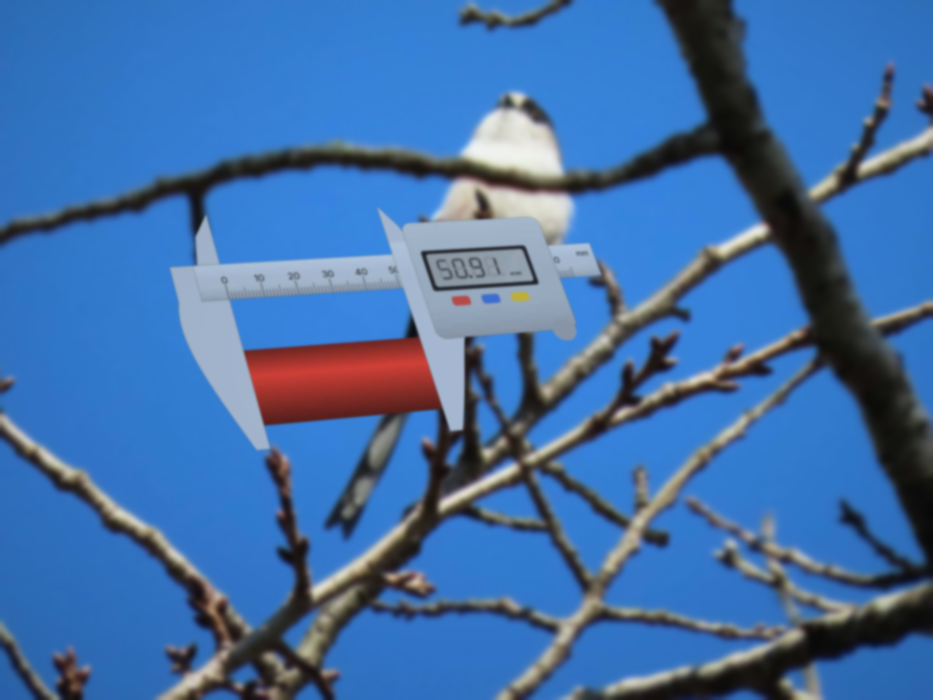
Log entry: 50.91 mm
